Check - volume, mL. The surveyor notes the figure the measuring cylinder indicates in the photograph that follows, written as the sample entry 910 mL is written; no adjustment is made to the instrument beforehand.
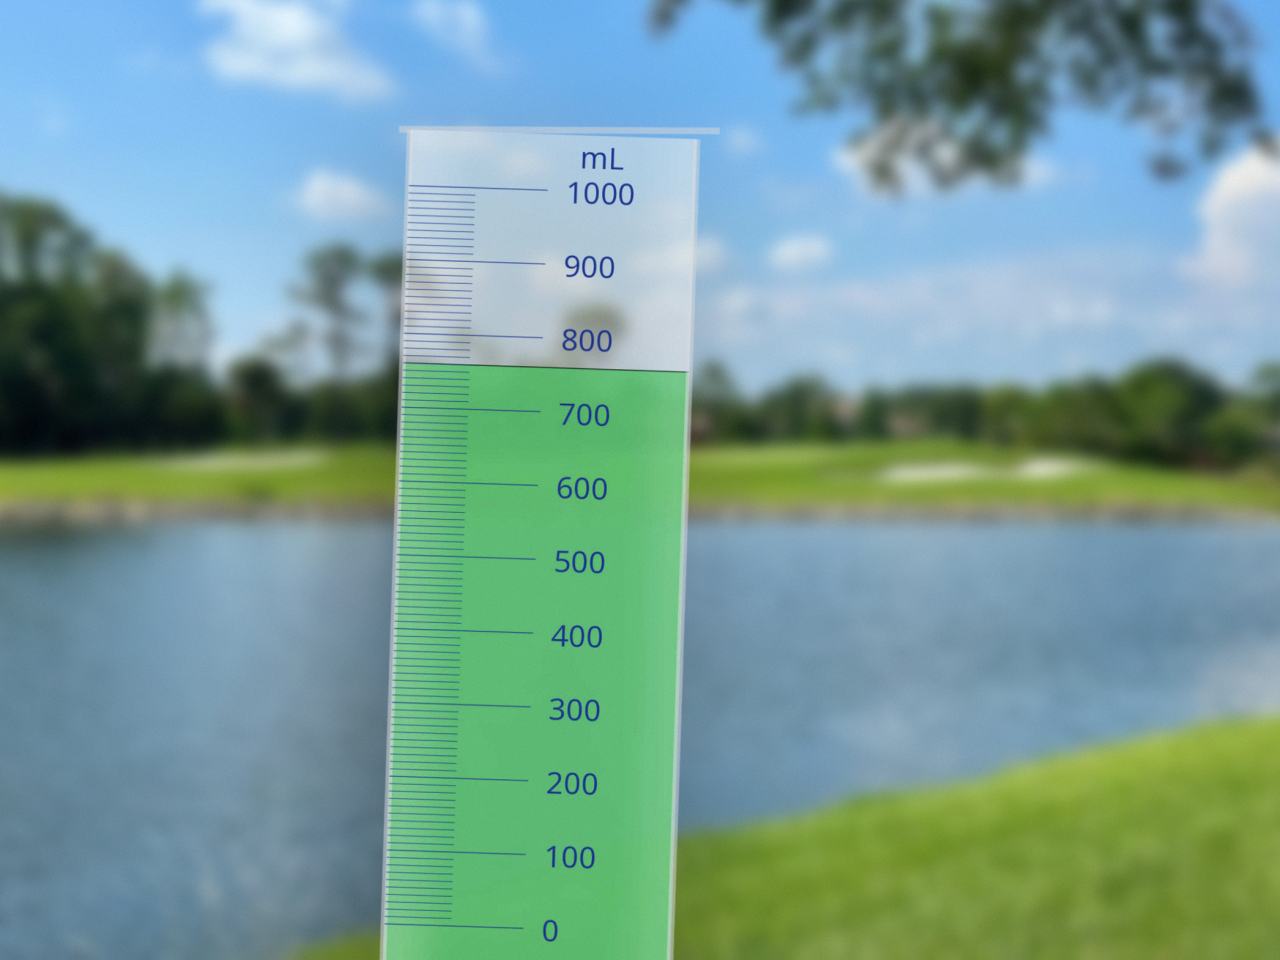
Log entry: 760 mL
